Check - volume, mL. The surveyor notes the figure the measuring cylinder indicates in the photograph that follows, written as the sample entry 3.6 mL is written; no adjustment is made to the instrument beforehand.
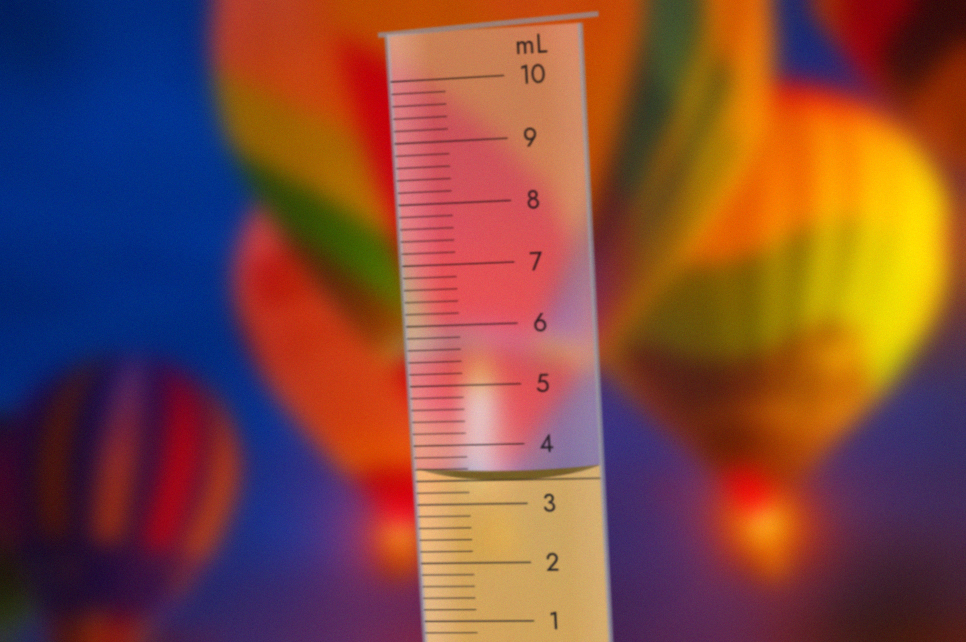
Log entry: 3.4 mL
